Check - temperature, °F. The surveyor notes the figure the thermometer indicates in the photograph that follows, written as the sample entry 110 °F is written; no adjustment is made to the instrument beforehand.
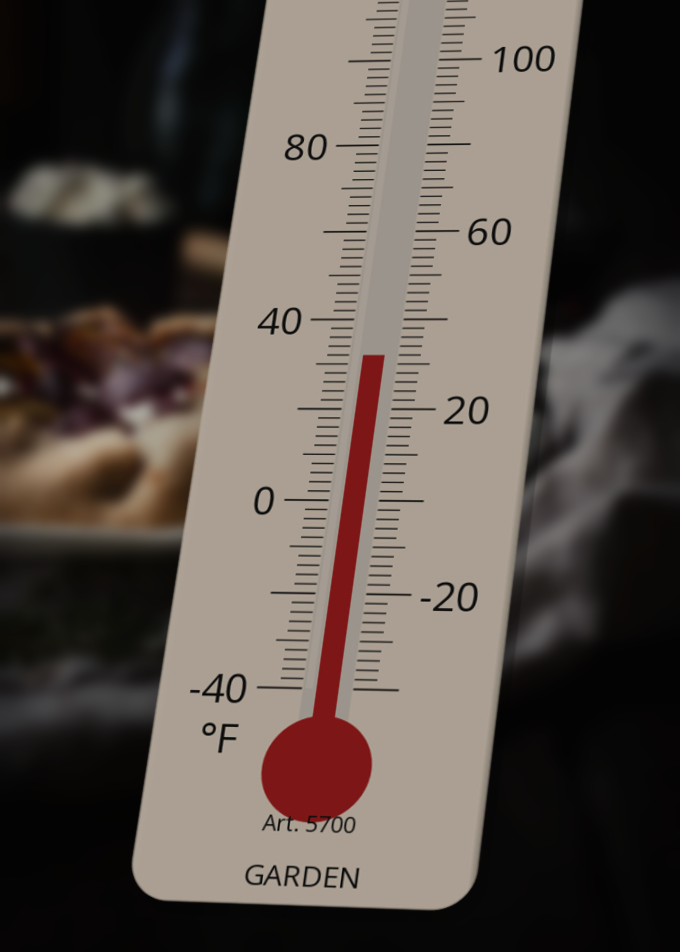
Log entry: 32 °F
